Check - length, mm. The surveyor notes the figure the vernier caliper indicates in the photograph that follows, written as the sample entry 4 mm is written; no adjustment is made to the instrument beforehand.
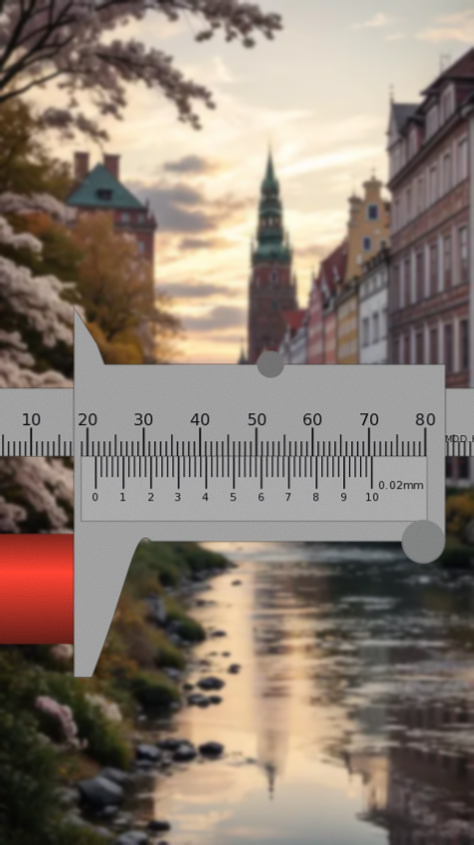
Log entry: 21.5 mm
